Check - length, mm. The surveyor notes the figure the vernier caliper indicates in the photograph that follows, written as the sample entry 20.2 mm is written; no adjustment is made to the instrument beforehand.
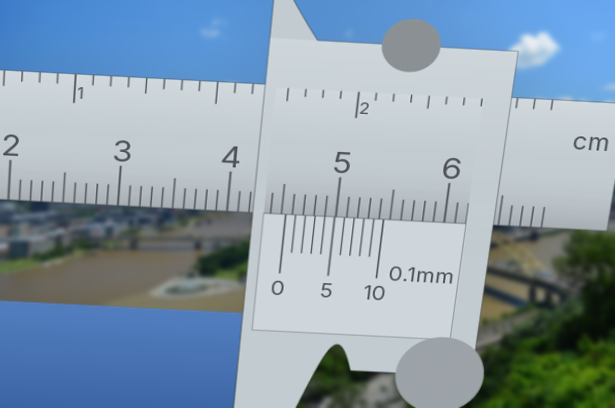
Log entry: 45.4 mm
